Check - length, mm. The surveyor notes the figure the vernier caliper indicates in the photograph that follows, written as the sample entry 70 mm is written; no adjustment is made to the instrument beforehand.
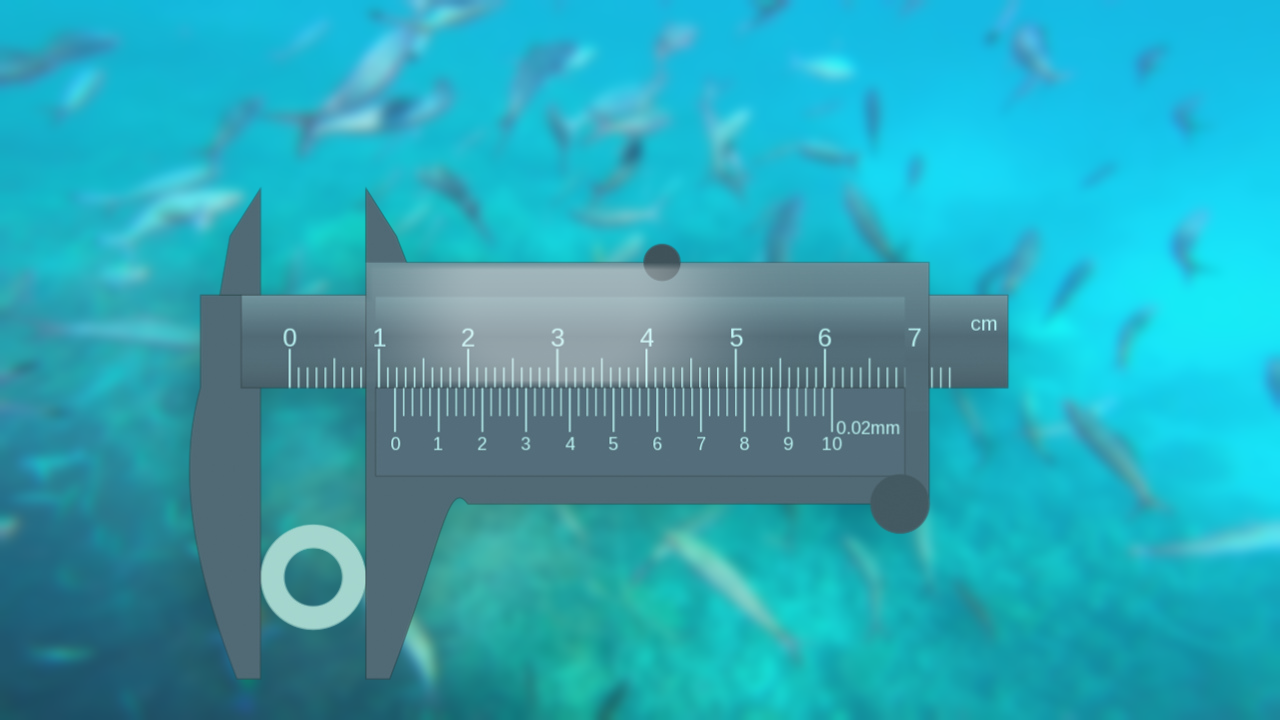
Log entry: 11.8 mm
